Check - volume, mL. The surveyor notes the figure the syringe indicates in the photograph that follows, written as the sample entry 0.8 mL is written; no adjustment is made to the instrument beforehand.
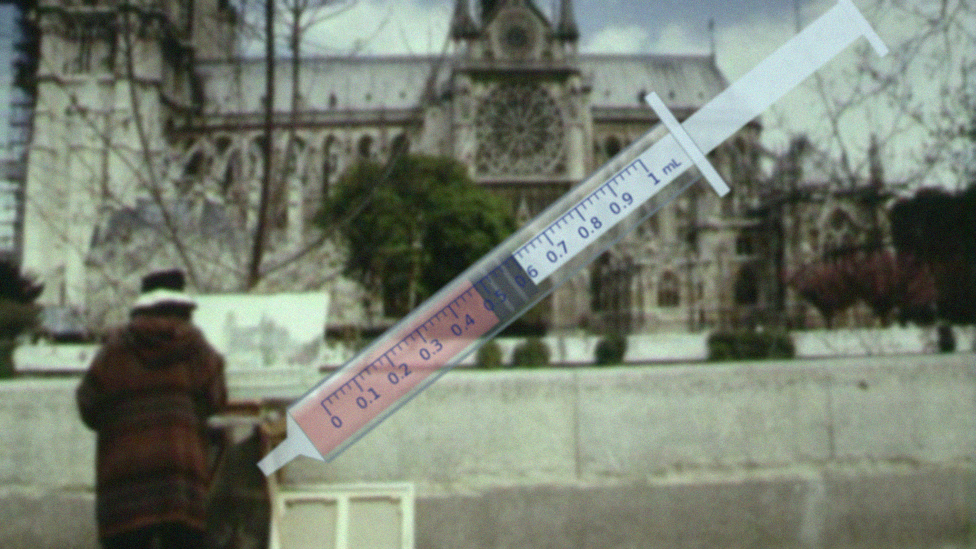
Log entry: 0.48 mL
